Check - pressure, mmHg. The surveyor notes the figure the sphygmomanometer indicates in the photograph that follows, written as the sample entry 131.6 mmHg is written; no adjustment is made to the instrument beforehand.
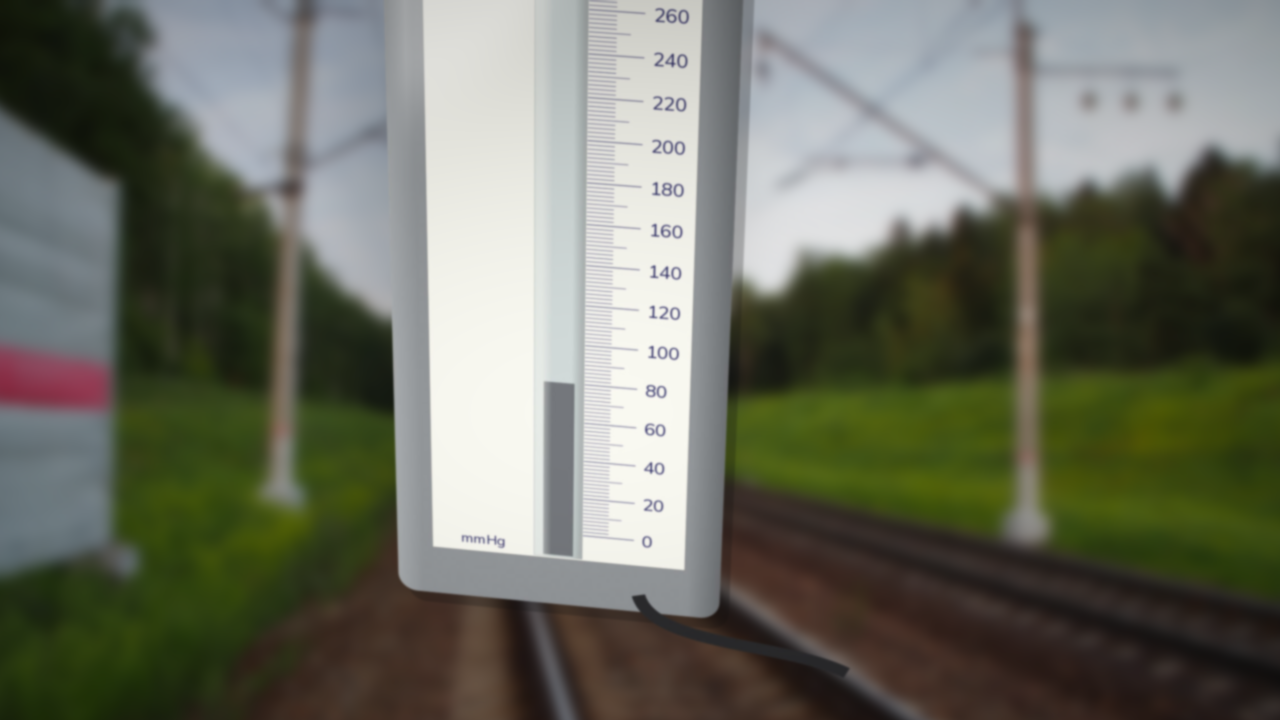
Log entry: 80 mmHg
